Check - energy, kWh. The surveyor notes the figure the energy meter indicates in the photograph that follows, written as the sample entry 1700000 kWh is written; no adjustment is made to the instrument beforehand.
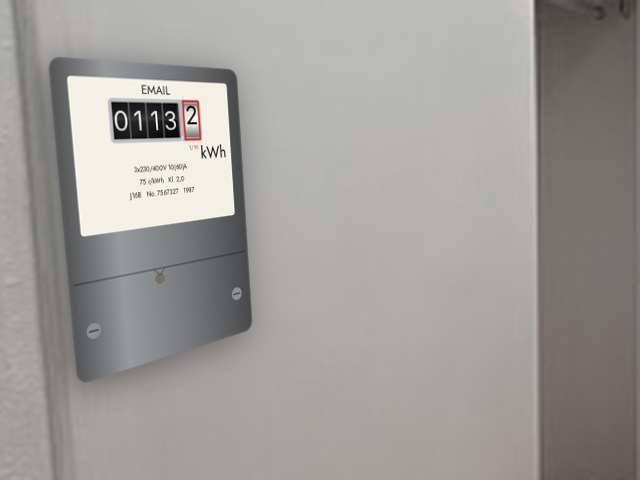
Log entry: 113.2 kWh
